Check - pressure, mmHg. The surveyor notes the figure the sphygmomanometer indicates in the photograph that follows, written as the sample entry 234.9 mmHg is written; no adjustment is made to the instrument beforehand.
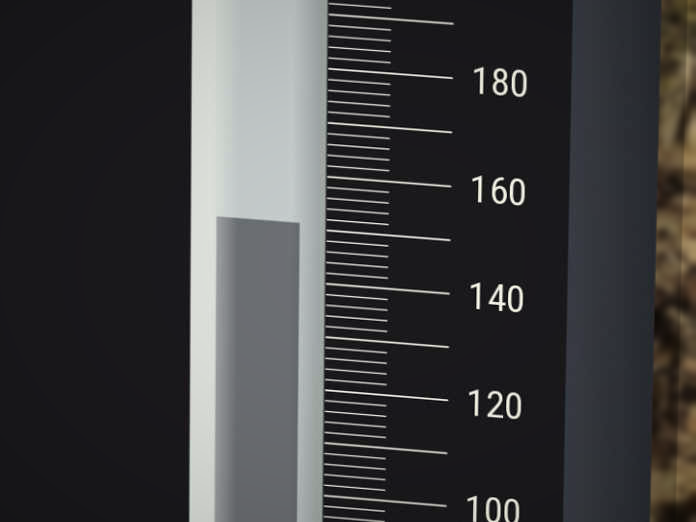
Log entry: 151 mmHg
